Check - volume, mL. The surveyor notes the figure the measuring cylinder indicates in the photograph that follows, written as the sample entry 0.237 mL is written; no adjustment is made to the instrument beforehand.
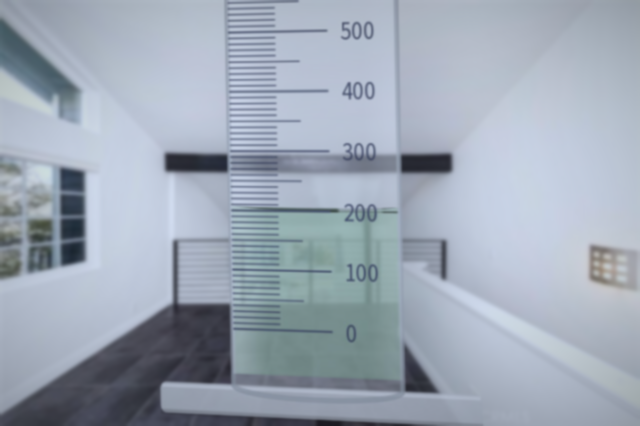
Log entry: 200 mL
